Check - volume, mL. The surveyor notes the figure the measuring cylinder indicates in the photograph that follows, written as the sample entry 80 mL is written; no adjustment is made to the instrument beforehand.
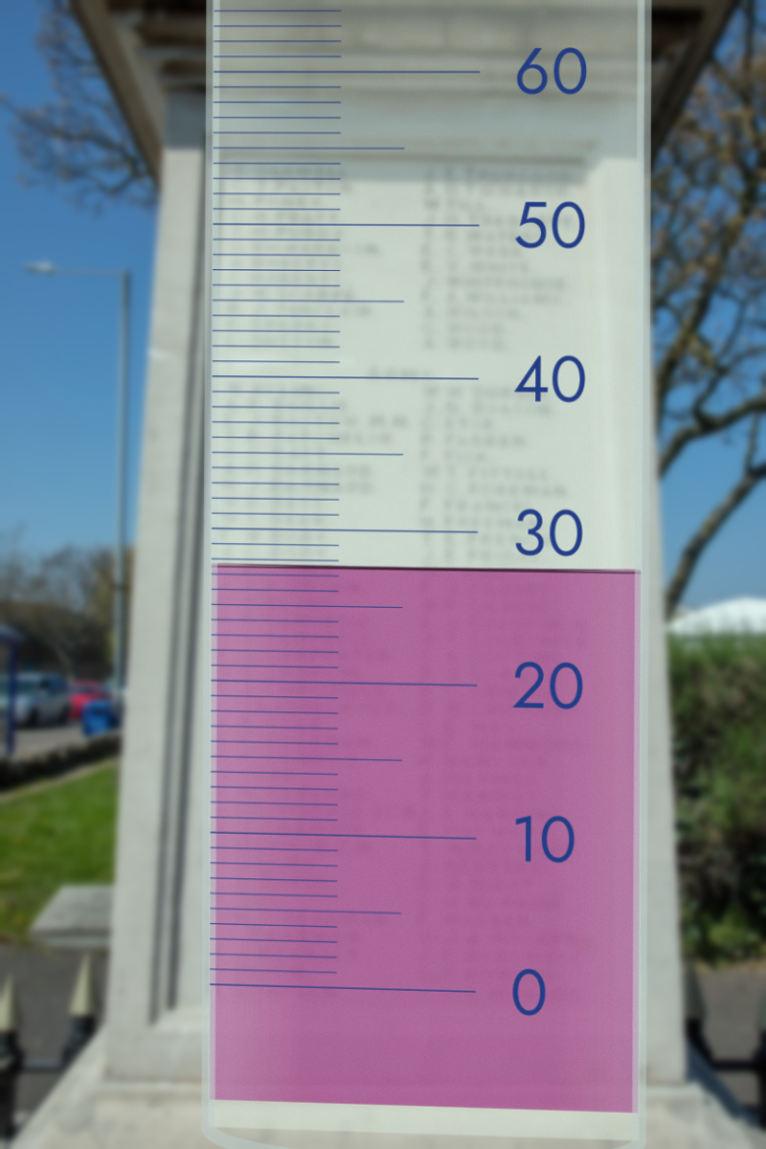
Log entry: 27.5 mL
